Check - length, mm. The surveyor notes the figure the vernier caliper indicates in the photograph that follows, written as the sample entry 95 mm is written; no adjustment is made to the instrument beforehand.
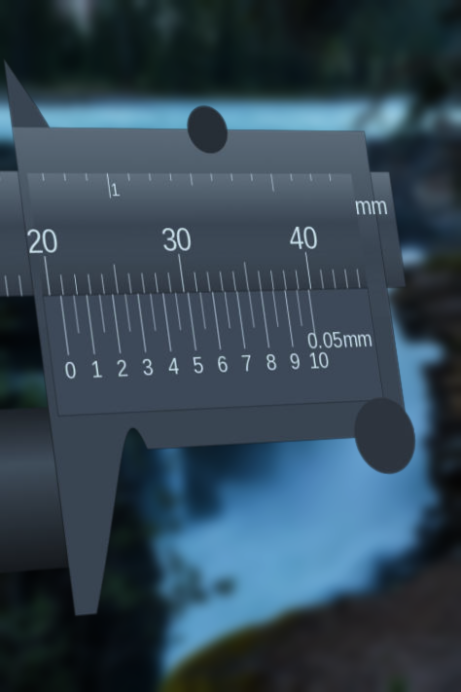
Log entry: 20.8 mm
